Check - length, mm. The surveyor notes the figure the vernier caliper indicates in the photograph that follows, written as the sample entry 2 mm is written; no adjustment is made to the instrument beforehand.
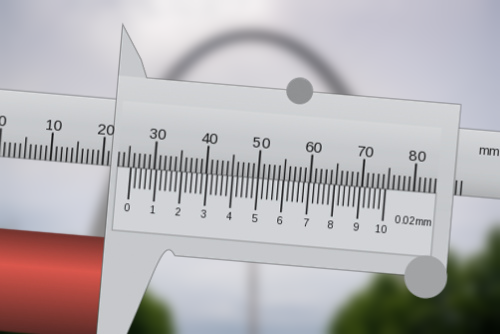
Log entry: 25.5 mm
